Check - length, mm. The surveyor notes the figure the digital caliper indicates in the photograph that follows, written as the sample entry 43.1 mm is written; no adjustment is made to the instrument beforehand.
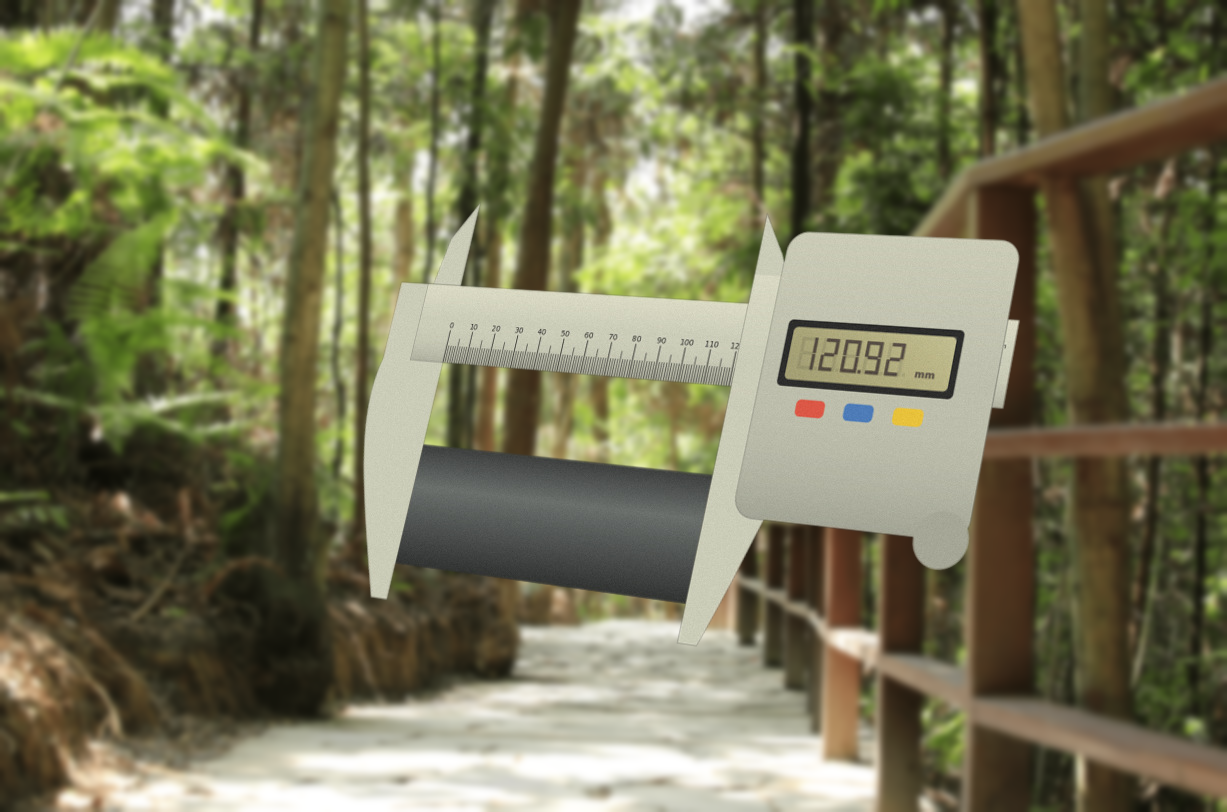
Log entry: 120.92 mm
